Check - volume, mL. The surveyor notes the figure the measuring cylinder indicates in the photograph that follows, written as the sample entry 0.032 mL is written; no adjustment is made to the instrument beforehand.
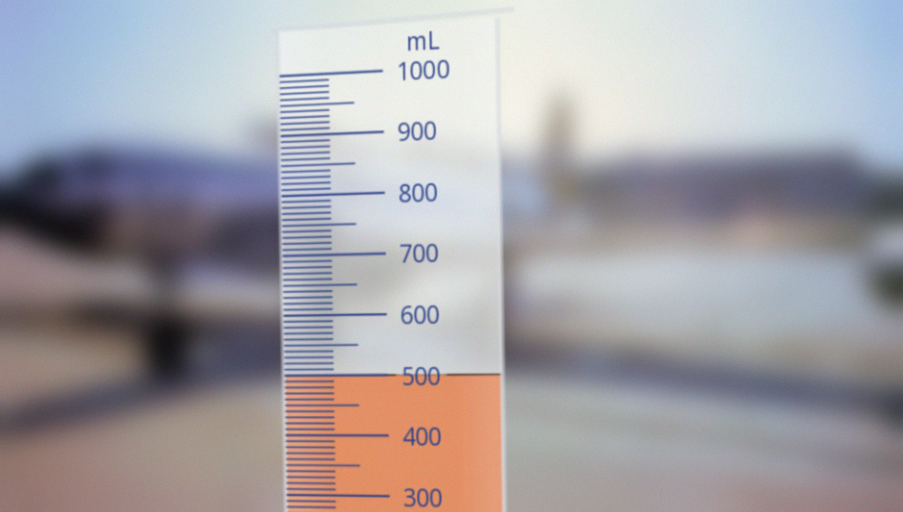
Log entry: 500 mL
